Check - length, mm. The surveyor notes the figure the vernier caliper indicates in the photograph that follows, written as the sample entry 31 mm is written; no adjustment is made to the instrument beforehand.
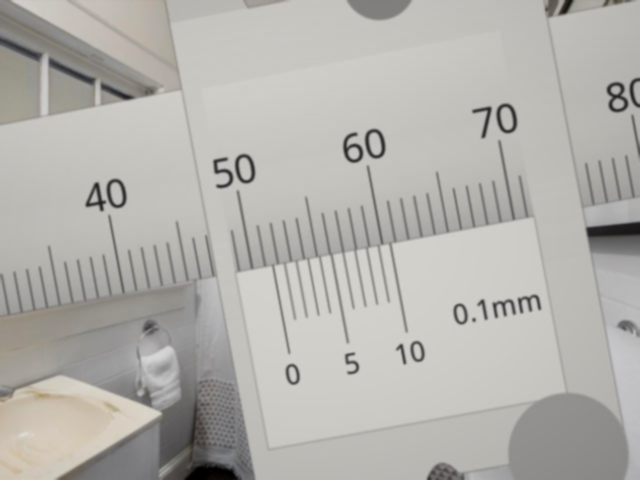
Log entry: 51.6 mm
